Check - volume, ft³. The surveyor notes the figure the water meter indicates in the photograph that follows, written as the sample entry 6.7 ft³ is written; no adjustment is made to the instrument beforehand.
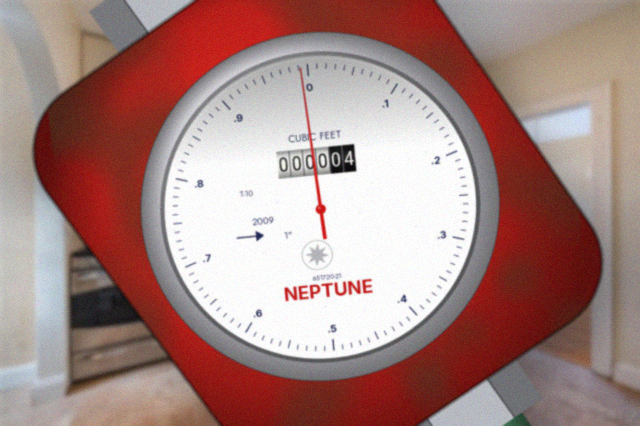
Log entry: 3.99 ft³
